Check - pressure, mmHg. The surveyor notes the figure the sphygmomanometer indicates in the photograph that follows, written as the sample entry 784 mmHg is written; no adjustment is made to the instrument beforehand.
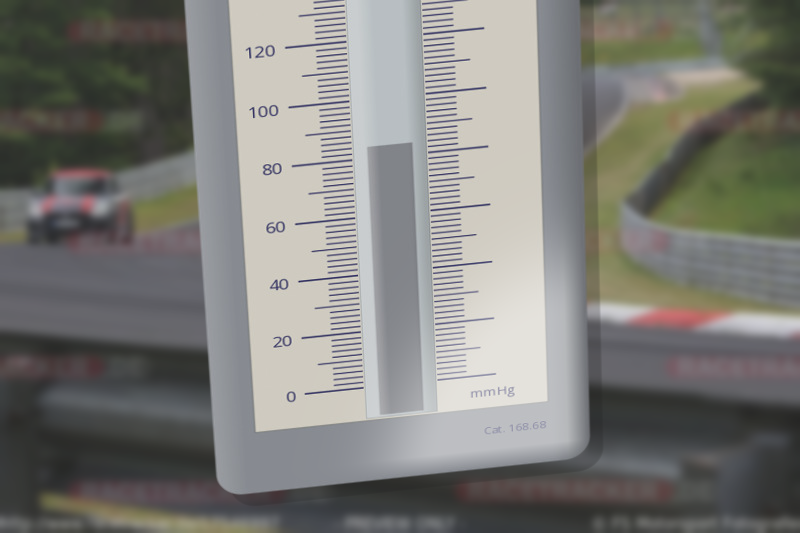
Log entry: 84 mmHg
